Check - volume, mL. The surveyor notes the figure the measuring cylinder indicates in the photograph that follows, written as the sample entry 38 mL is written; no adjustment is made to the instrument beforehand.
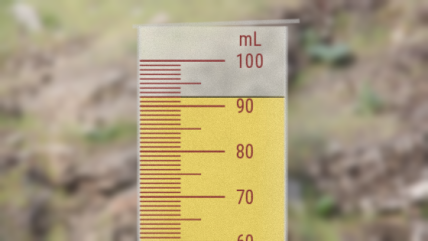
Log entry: 92 mL
